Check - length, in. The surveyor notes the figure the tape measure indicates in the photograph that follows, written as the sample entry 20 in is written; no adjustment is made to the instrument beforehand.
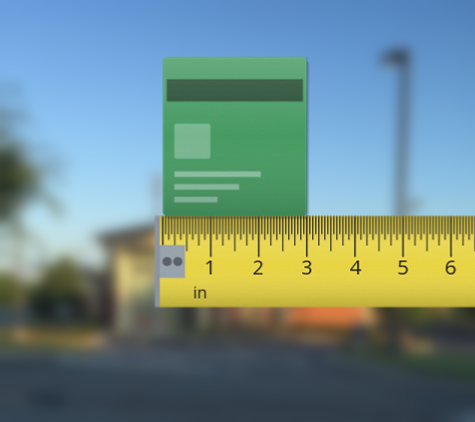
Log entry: 3 in
